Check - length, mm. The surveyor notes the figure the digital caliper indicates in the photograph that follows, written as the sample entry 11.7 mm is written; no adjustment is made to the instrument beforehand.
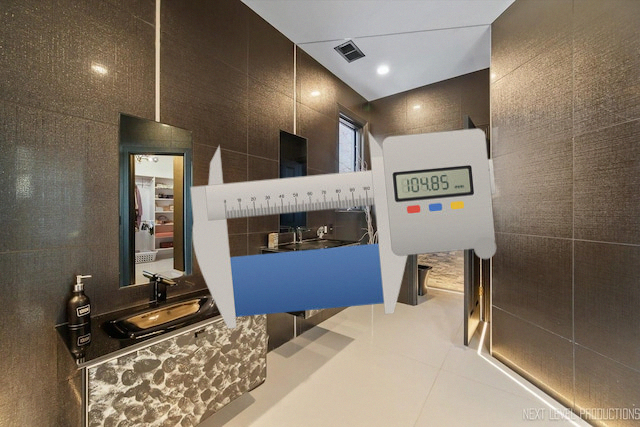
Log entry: 104.85 mm
